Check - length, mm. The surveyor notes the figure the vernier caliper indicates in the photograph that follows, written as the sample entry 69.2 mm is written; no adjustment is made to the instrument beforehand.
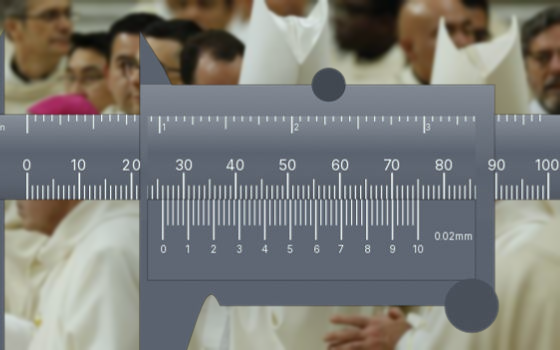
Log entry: 26.0 mm
